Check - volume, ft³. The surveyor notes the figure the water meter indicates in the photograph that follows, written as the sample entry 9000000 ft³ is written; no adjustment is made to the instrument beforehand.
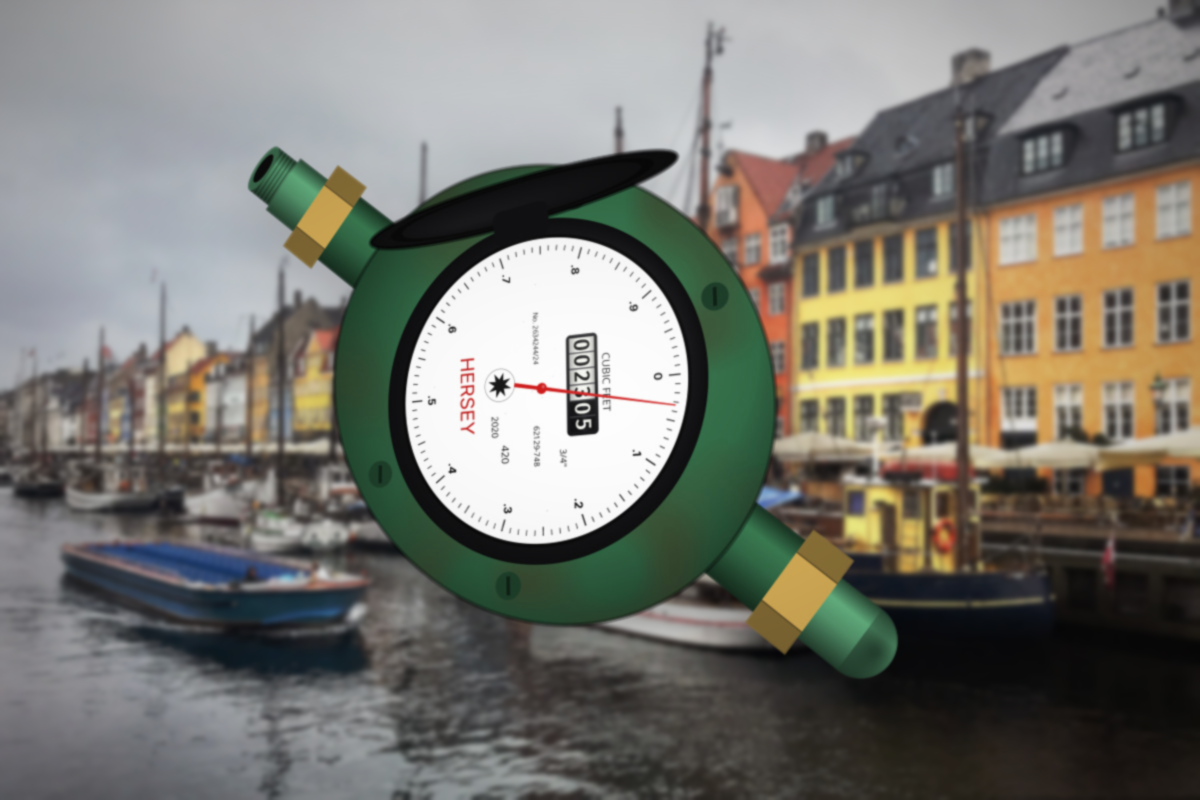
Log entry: 2305.03 ft³
